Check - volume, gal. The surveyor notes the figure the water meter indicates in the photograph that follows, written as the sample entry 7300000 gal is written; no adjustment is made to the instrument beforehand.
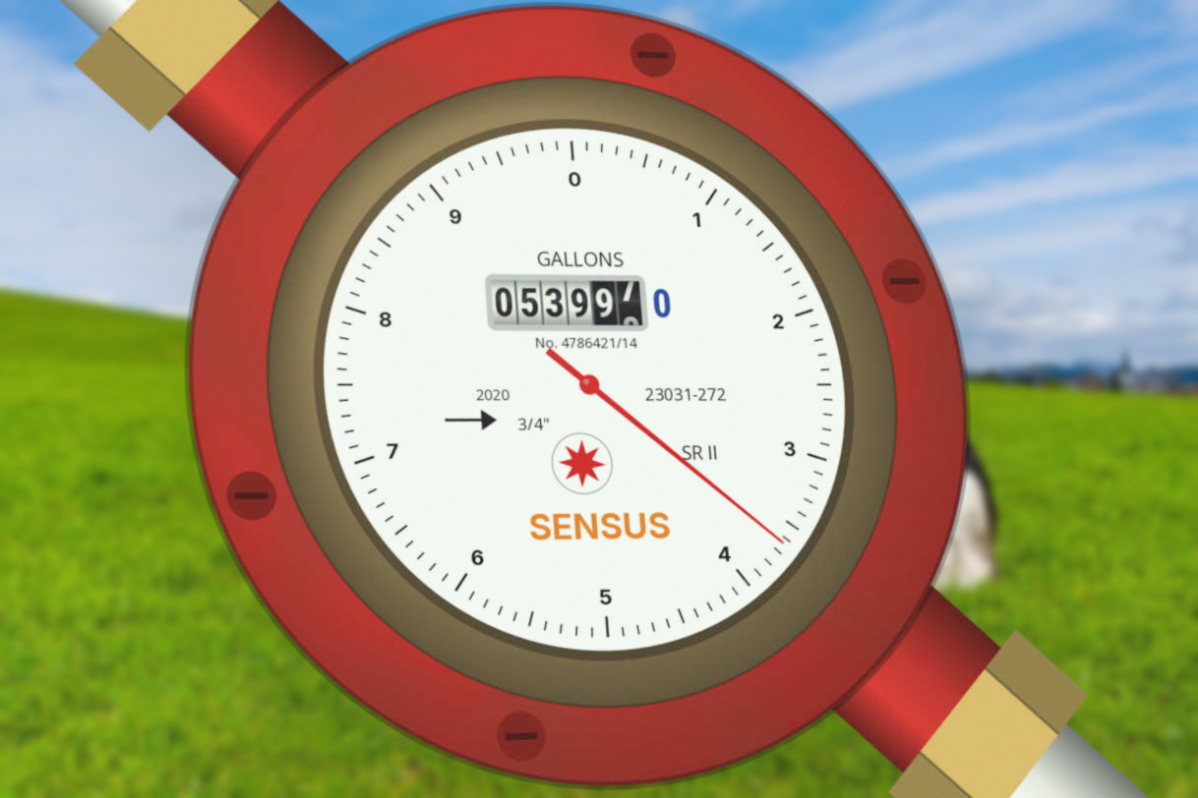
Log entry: 539973.6 gal
